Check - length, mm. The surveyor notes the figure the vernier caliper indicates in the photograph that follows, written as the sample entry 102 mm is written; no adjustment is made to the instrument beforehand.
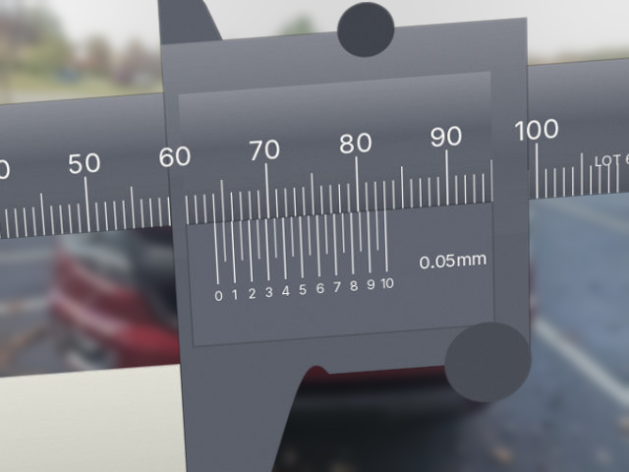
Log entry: 64.0 mm
